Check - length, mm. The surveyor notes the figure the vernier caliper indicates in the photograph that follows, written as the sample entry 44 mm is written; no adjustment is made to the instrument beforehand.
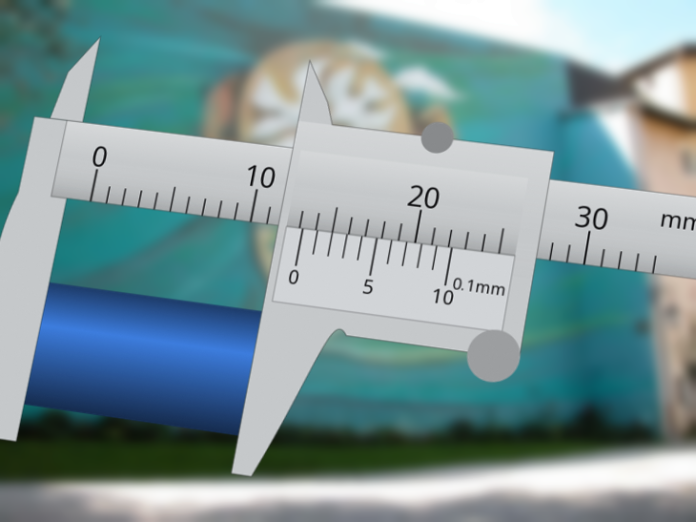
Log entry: 13.2 mm
